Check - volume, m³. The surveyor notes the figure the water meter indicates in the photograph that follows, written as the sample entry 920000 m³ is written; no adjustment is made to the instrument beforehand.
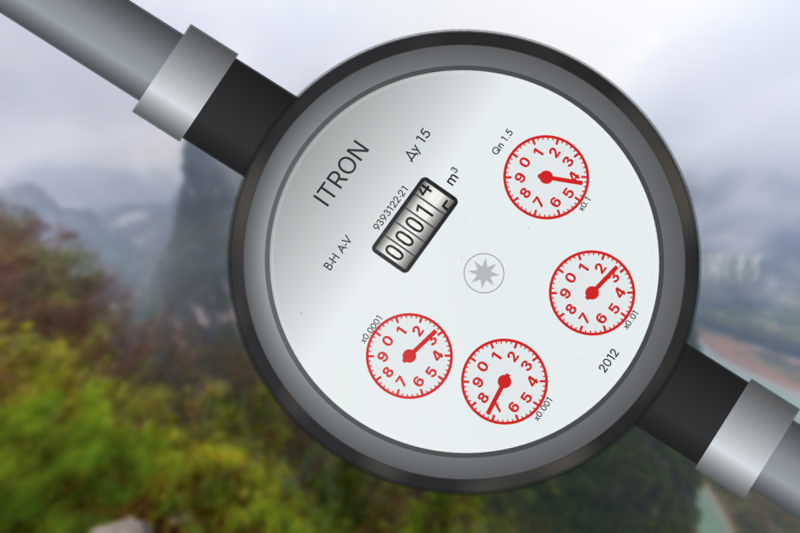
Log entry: 14.4272 m³
